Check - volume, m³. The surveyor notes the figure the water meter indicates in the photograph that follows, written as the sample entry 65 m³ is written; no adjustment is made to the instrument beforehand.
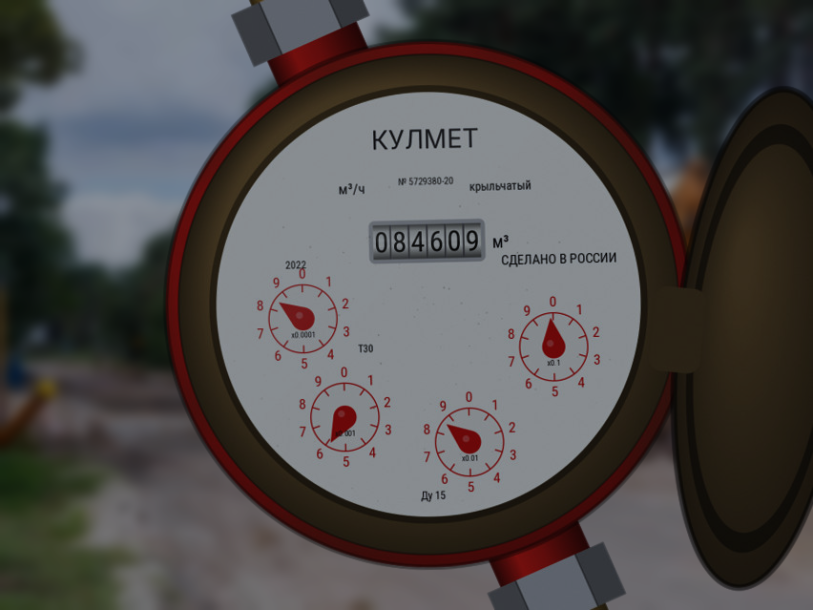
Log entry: 84608.9858 m³
